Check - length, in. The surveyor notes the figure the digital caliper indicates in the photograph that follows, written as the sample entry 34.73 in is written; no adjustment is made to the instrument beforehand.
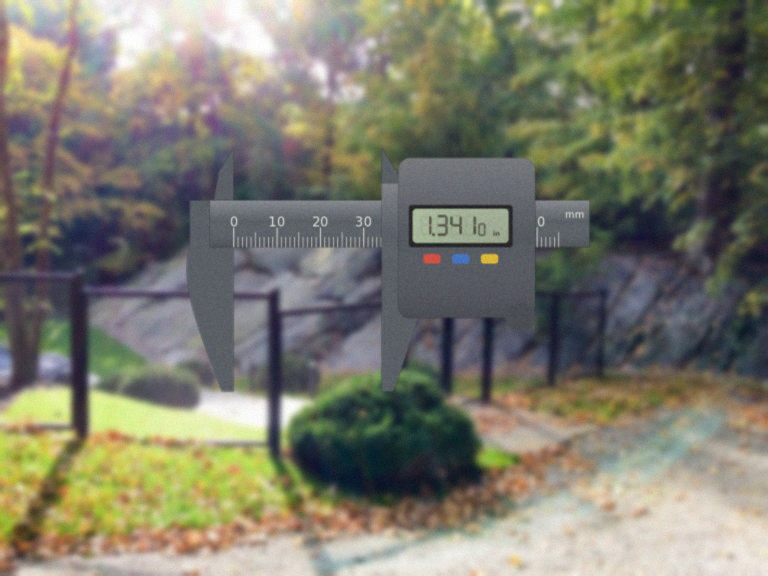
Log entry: 1.3410 in
